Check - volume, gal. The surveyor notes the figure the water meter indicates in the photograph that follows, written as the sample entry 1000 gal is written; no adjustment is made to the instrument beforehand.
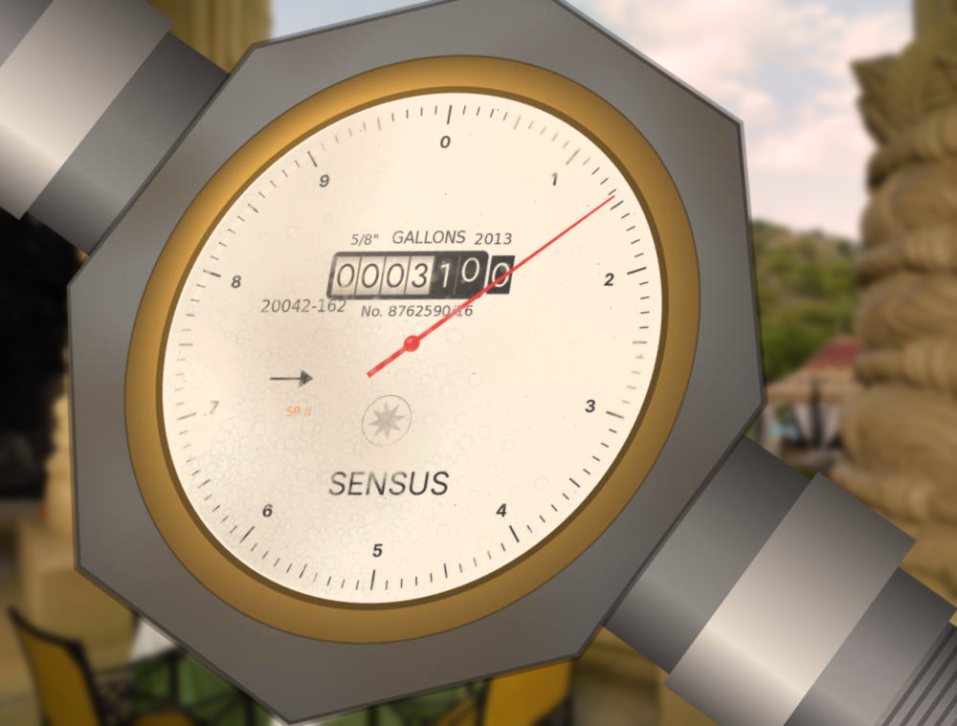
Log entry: 3101.4 gal
